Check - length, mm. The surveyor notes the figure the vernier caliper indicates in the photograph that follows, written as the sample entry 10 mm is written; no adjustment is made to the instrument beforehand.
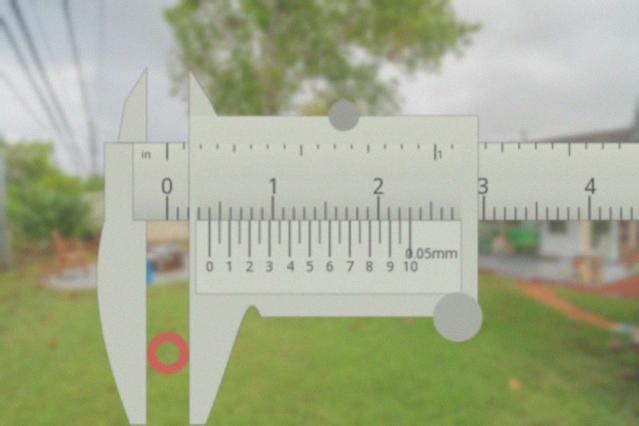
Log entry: 4.0 mm
